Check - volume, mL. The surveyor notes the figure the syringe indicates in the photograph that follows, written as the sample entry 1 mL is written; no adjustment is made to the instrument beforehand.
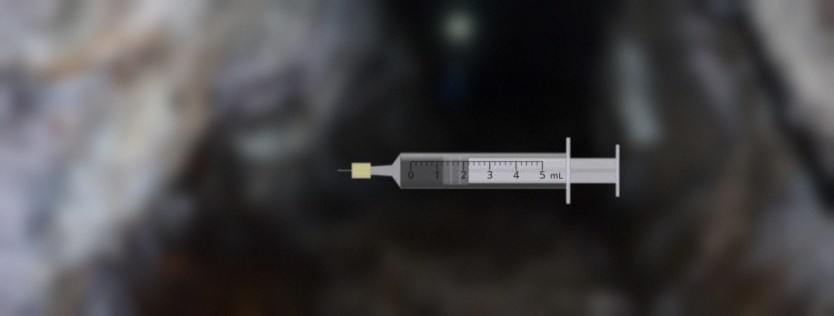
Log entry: 1.2 mL
